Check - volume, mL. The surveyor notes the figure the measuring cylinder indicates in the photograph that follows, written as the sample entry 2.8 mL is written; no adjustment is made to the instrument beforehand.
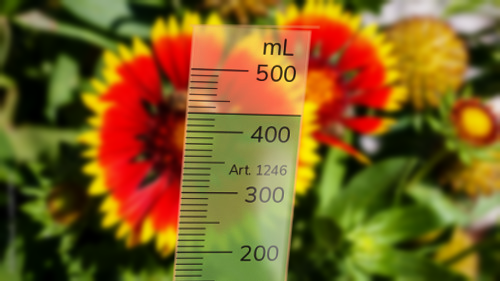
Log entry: 430 mL
